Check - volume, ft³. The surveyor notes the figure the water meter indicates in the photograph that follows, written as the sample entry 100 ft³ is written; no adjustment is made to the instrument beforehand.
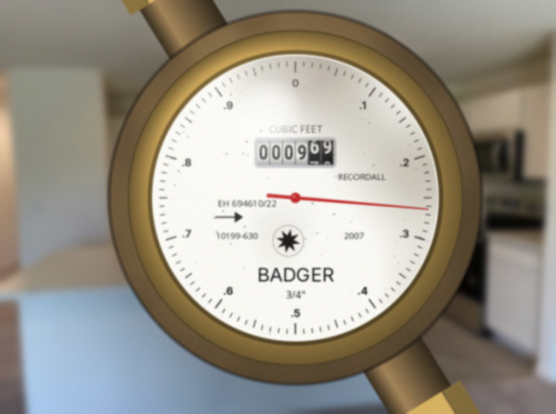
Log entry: 969.26 ft³
